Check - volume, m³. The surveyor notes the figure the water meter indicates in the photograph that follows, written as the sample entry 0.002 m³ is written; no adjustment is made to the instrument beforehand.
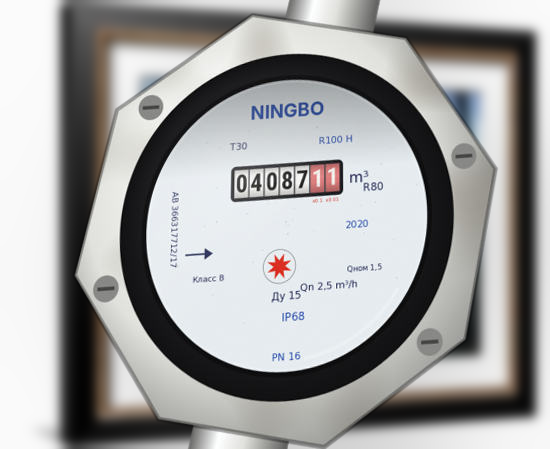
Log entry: 4087.11 m³
